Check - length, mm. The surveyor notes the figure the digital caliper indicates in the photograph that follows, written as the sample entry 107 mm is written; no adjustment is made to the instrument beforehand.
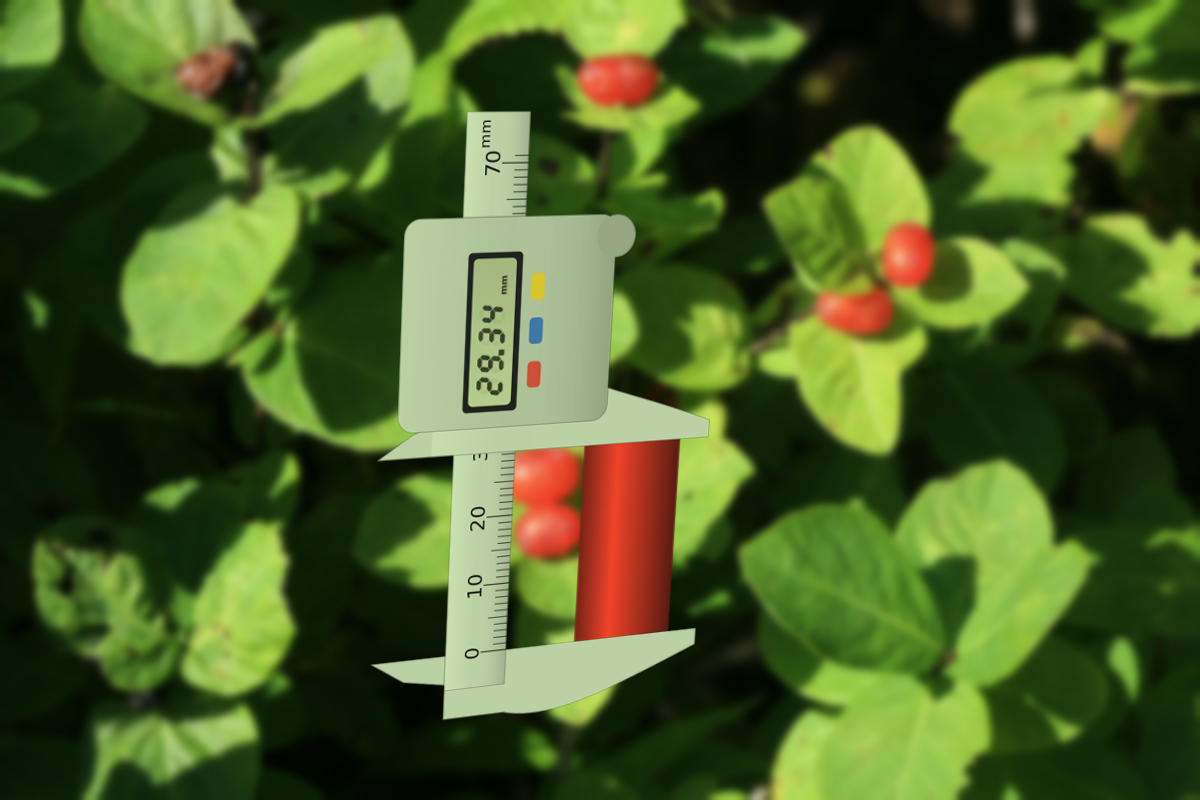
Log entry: 29.34 mm
